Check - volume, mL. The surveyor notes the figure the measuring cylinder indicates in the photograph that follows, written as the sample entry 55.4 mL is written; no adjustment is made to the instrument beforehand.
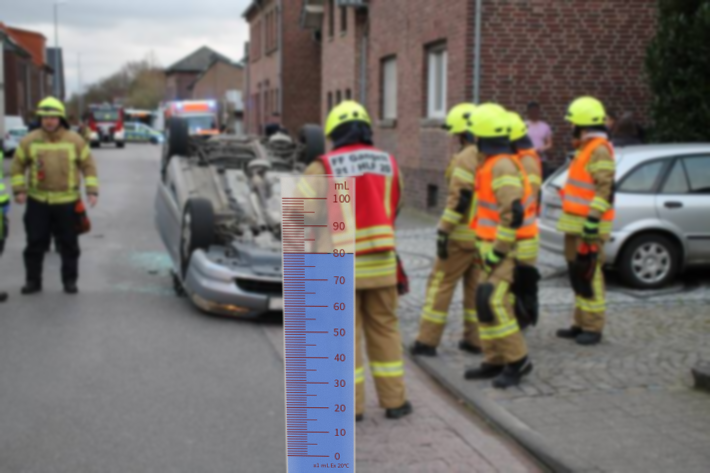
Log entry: 80 mL
